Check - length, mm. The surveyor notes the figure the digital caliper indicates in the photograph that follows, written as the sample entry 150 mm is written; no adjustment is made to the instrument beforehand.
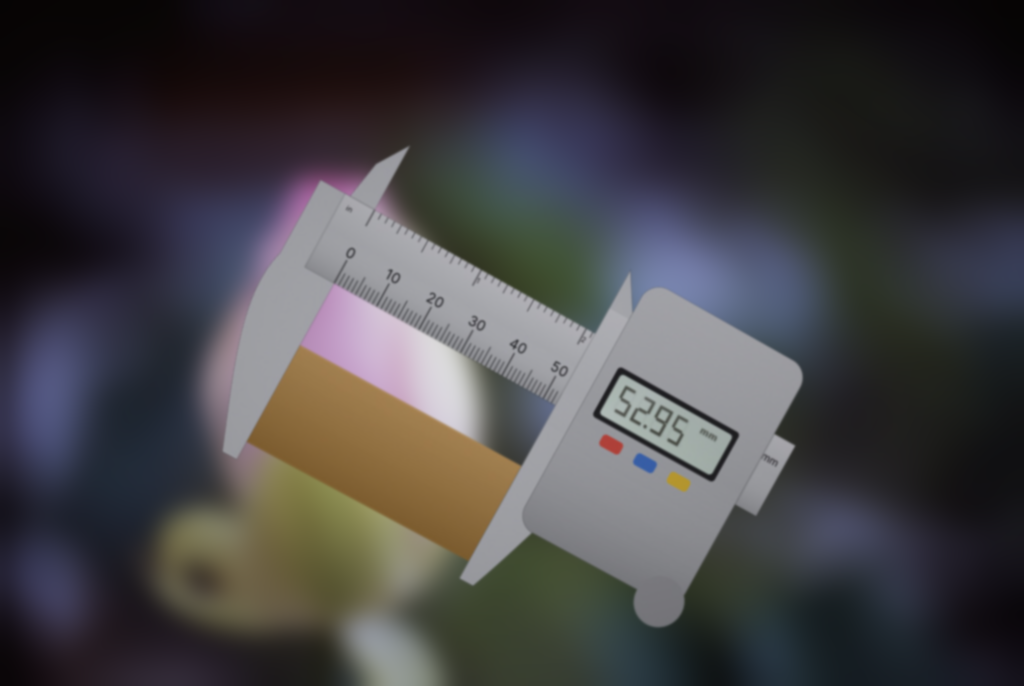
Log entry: 52.95 mm
